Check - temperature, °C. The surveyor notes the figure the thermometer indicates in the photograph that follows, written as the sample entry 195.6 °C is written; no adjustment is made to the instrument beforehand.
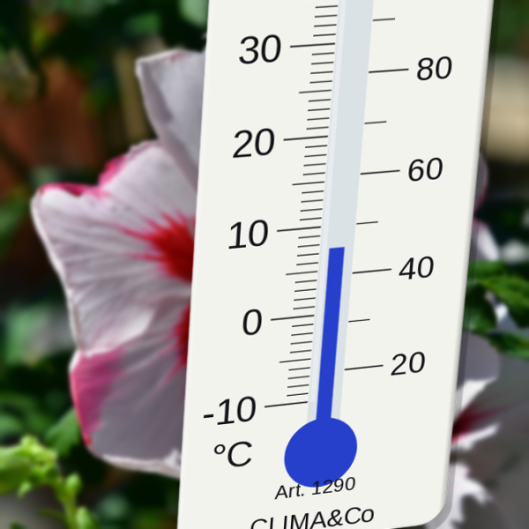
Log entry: 7.5 °C
